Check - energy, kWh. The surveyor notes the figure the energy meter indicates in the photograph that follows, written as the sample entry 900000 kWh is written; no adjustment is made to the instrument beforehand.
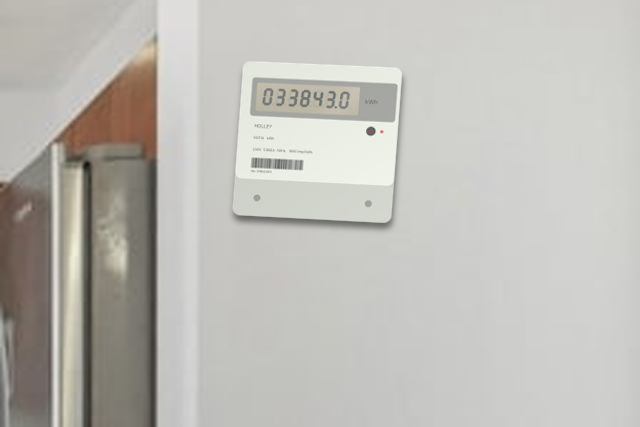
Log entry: 33843.0 kWh
